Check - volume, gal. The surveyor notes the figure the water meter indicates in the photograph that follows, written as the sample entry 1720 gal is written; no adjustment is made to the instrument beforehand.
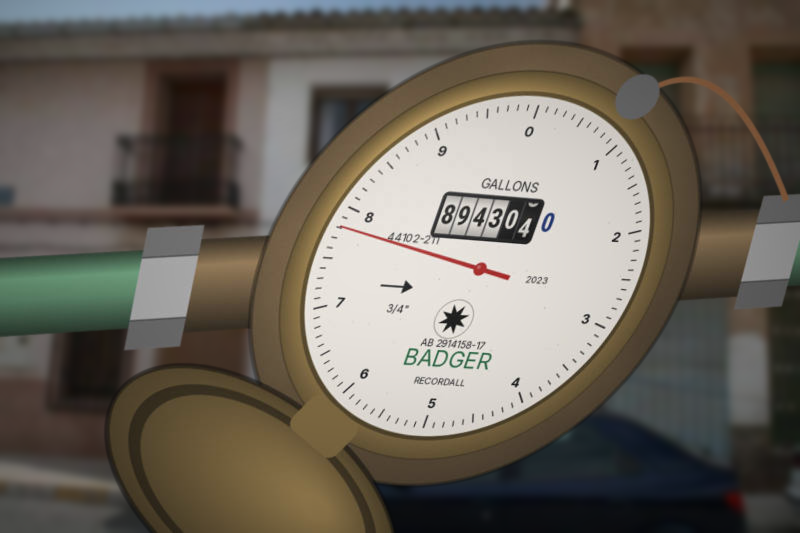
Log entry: 8943037.8 gal
